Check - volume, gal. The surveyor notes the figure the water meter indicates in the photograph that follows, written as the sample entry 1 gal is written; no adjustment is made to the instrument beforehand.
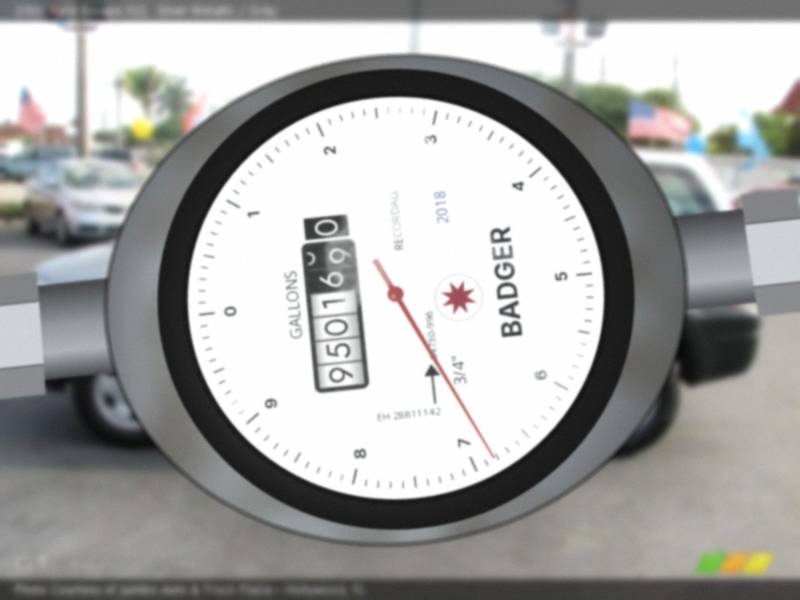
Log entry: 9501686.8 gal
